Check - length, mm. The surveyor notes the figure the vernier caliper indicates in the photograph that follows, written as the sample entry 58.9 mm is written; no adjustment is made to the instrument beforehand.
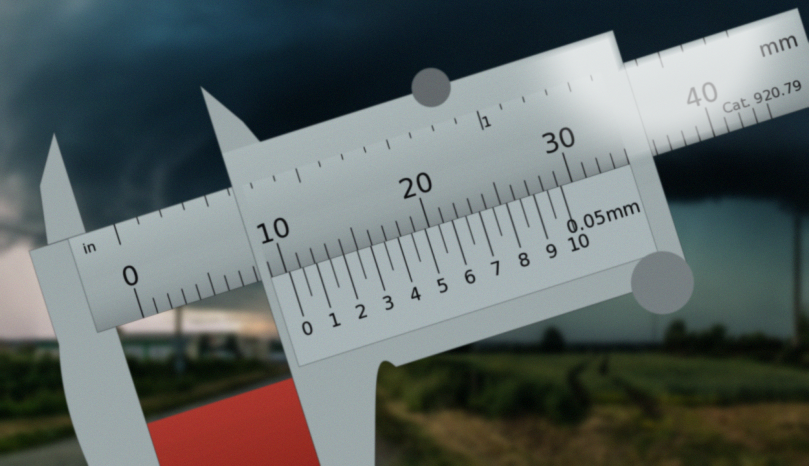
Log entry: 10.2 mm
